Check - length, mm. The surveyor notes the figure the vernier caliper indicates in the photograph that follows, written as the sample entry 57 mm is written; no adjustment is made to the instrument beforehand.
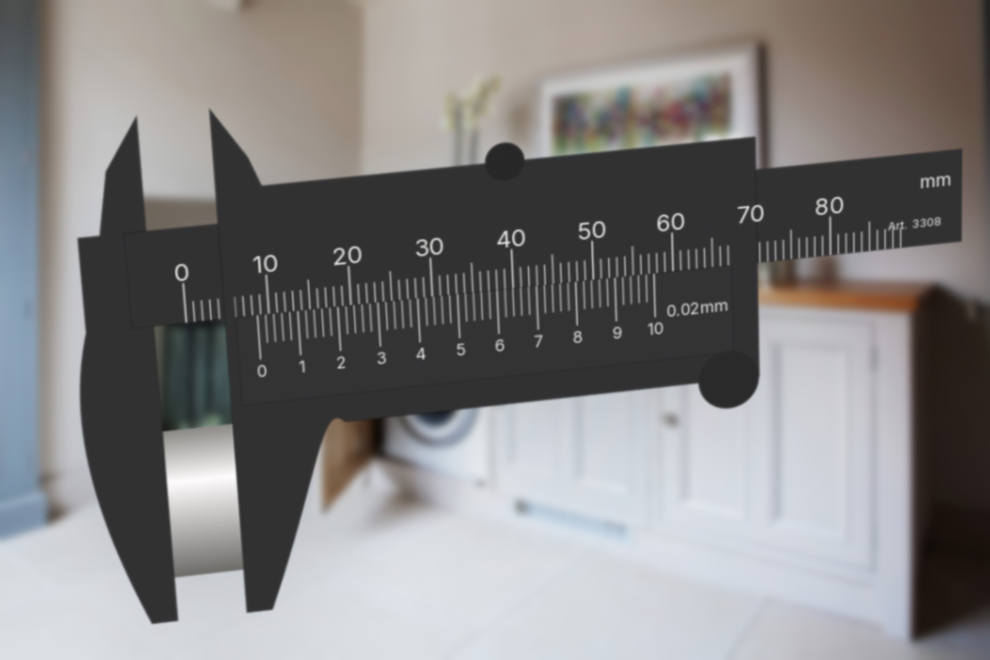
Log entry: 8.6 mm
